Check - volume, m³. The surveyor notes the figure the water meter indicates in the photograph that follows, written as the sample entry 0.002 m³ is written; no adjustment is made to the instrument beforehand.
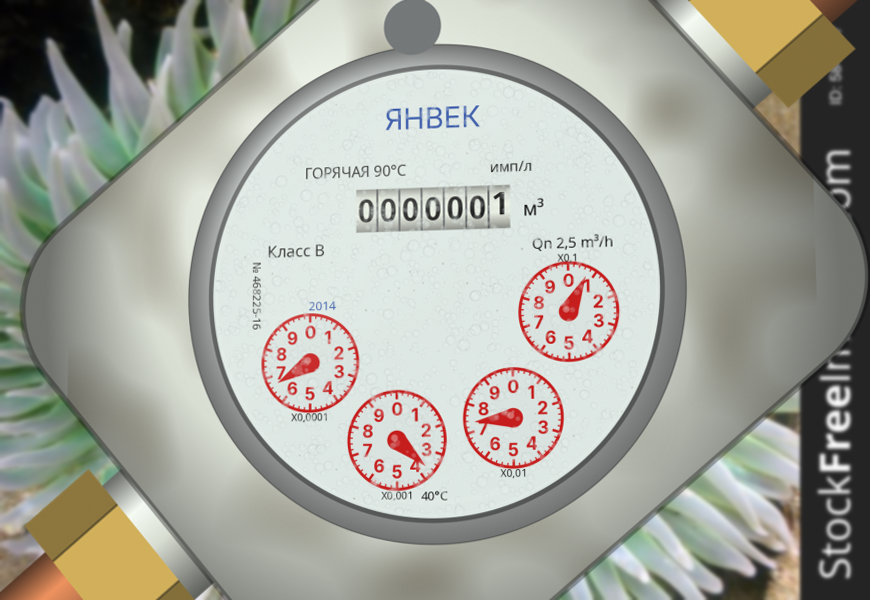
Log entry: 1.0736 m³
